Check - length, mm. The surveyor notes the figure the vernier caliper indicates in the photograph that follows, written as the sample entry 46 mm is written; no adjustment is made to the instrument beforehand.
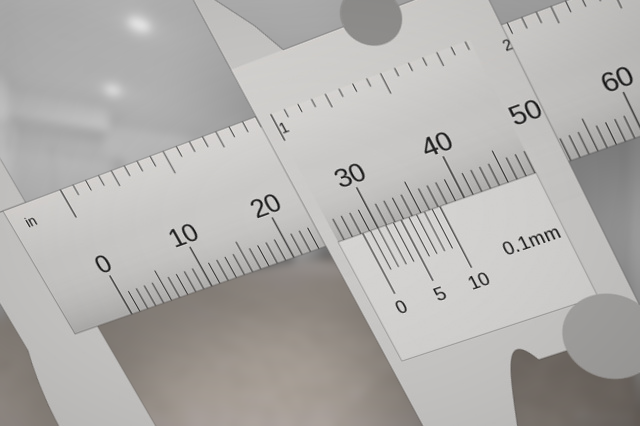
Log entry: 28.2 mm
